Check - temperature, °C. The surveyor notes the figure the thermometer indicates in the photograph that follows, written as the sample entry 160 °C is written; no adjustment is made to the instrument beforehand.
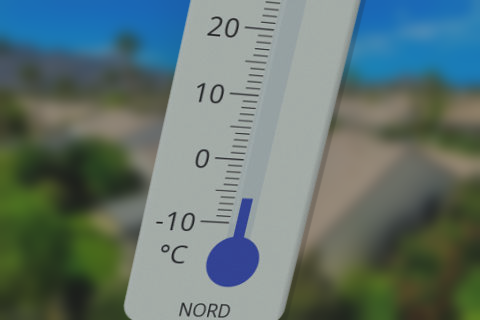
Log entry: -6 °C
